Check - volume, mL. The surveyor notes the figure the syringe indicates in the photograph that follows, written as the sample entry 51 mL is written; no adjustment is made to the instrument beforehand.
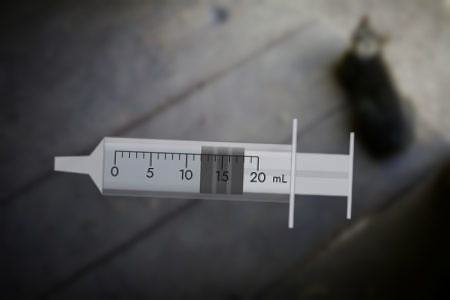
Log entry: 12 mL
